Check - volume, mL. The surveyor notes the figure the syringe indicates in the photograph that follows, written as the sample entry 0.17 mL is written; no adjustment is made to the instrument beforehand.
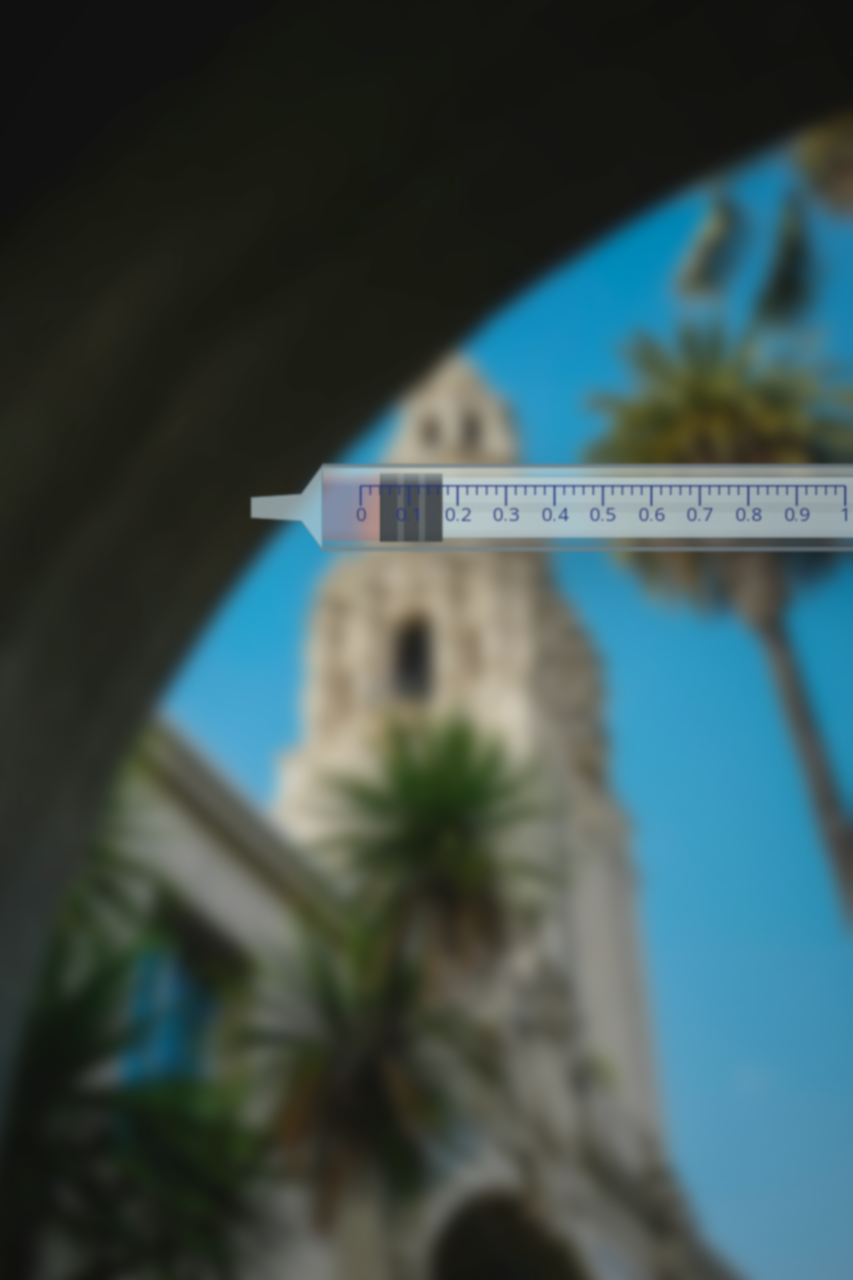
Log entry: 0.04 mL
